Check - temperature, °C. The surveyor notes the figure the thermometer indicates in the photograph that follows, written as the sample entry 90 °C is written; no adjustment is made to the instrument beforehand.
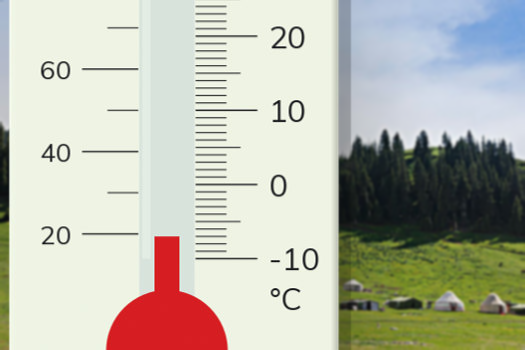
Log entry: -7 °C
